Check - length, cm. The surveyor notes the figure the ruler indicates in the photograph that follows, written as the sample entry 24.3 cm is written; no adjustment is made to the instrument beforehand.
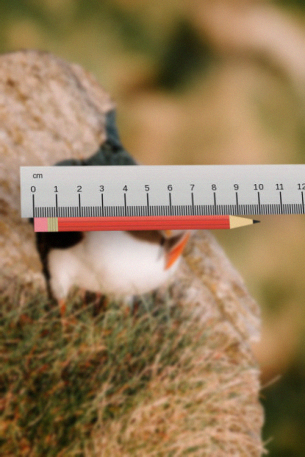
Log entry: 10 cm
